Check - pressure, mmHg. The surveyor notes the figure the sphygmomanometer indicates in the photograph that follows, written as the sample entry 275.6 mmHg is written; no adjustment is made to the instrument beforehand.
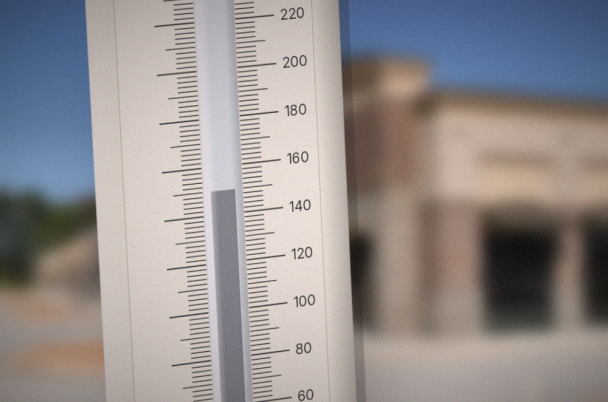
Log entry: 150 mmHg
